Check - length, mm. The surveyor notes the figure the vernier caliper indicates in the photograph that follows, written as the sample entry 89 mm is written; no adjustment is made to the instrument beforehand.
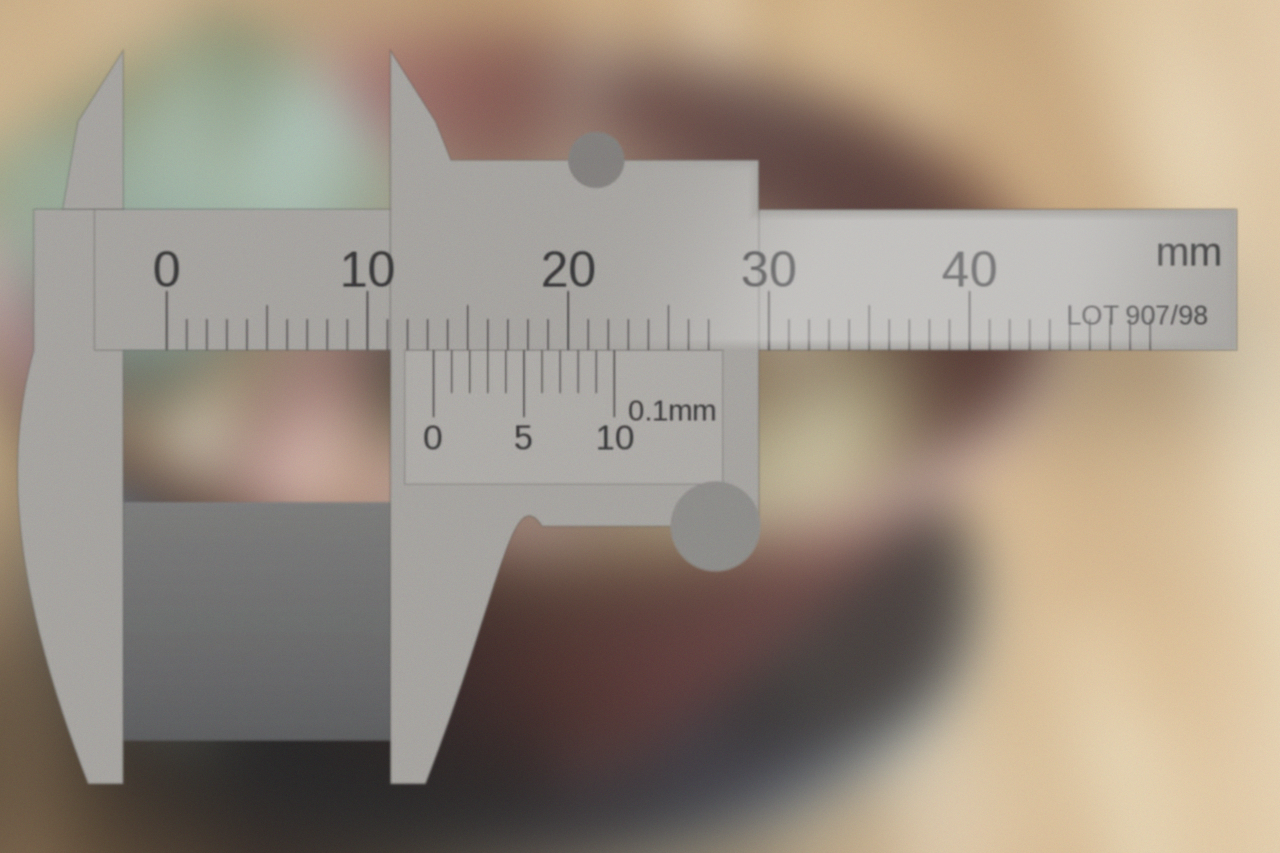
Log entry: 13.3 mm
